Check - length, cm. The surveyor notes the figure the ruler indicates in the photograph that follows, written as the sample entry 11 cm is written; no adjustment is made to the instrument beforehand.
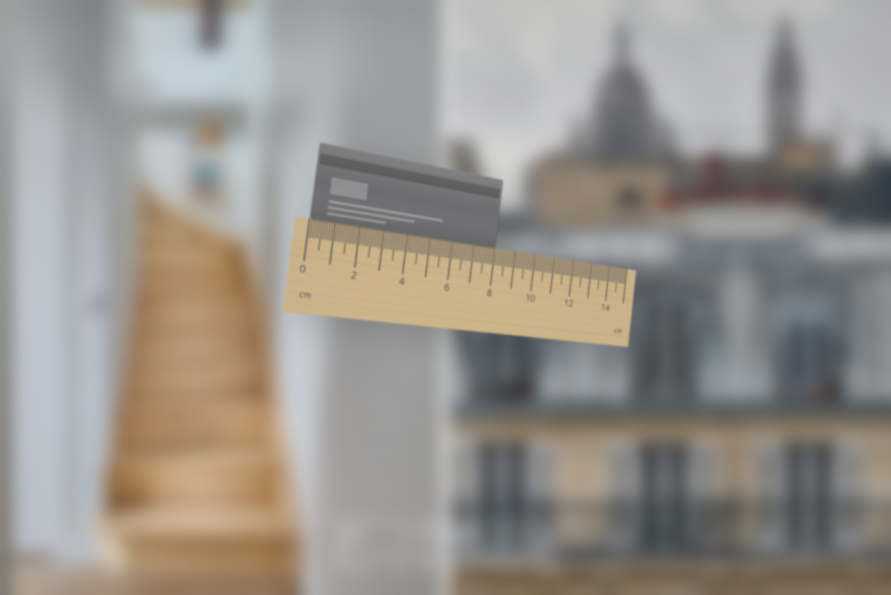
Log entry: 8 cm
